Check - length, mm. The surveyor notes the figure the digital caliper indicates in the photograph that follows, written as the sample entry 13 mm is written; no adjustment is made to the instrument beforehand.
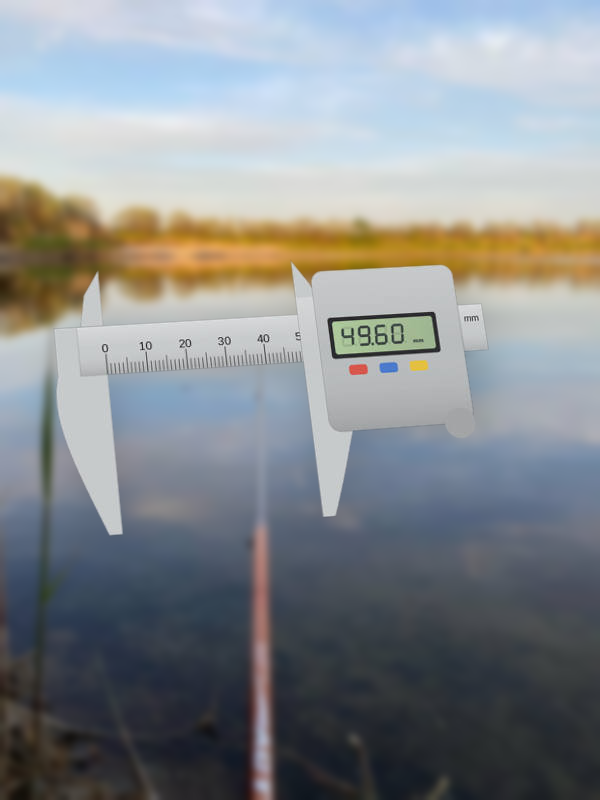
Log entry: 49.60 mm
